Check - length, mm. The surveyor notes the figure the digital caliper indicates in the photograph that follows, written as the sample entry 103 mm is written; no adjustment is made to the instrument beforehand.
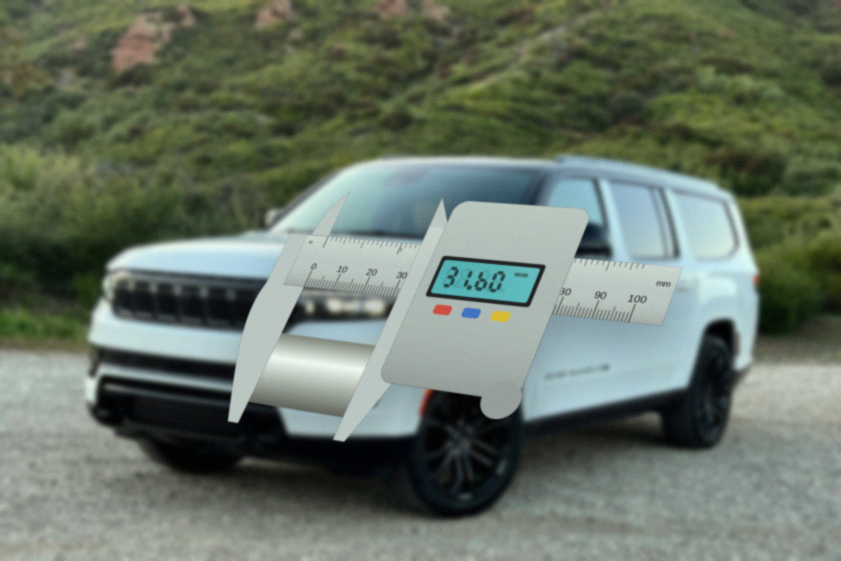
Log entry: 31.60 mm
